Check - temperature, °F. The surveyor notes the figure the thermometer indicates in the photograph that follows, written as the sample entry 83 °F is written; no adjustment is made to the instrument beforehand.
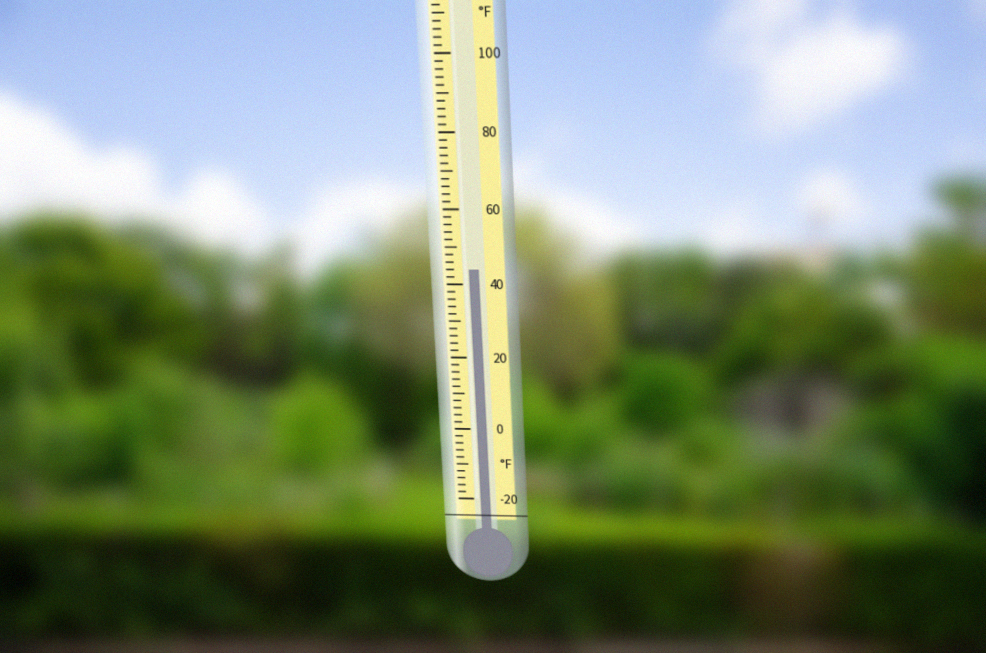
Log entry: 44 °F
